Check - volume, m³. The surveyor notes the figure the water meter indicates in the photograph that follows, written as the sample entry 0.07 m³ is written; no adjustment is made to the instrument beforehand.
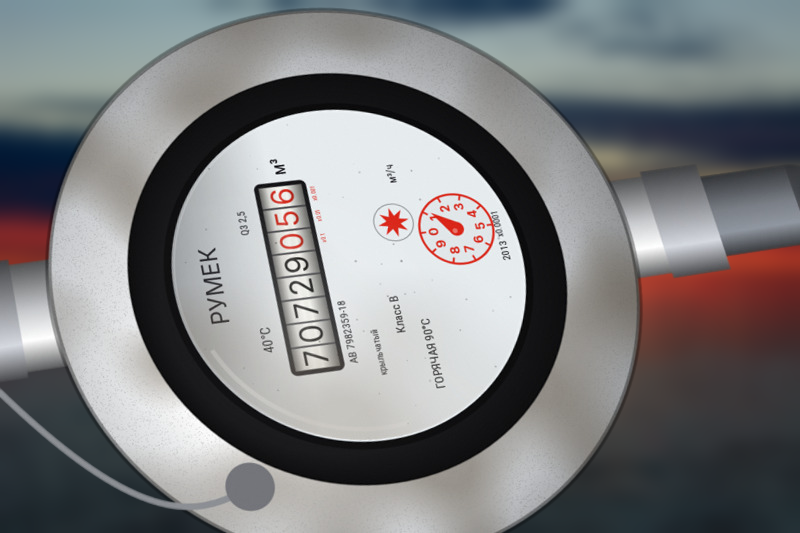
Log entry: 70729.0561 m³
